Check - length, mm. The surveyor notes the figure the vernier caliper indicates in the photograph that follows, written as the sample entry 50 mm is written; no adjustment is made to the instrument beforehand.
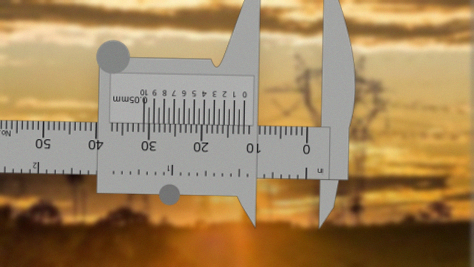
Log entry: 12.0 mm
